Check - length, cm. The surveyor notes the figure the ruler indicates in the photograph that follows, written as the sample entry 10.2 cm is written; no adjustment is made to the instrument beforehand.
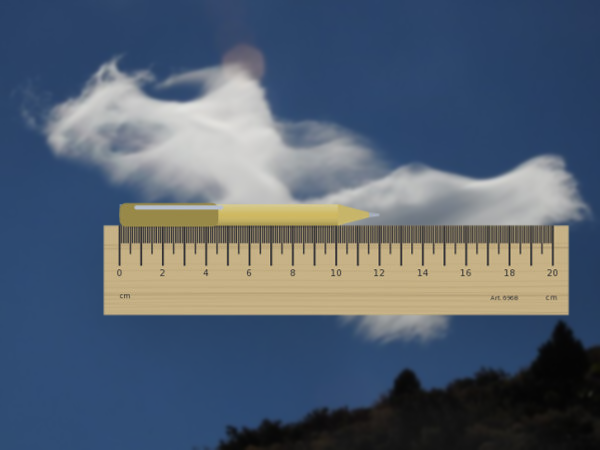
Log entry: 12 cm
